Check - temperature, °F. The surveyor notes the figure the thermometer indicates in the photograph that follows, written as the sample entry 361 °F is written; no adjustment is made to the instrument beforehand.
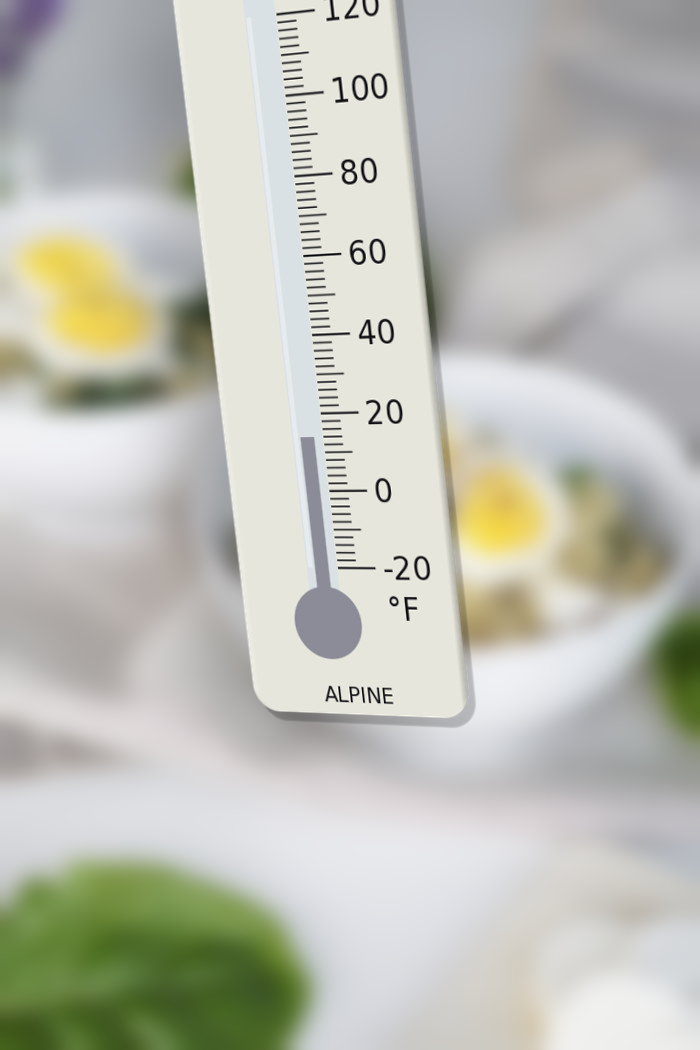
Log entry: 14 °F
